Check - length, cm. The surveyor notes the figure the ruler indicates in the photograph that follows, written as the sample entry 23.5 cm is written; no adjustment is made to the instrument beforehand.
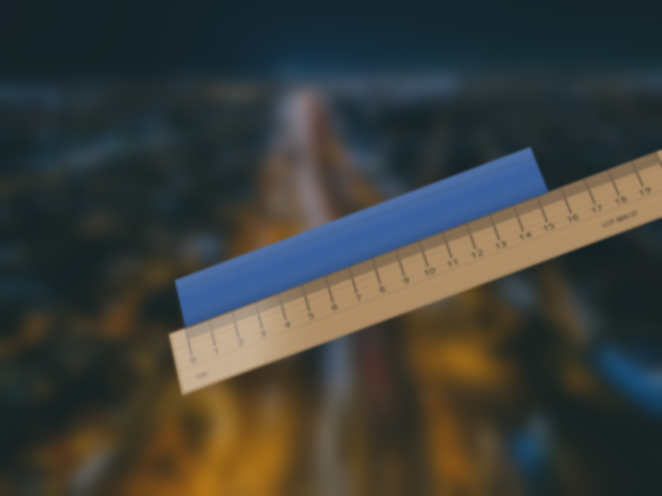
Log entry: 15.5 cm
